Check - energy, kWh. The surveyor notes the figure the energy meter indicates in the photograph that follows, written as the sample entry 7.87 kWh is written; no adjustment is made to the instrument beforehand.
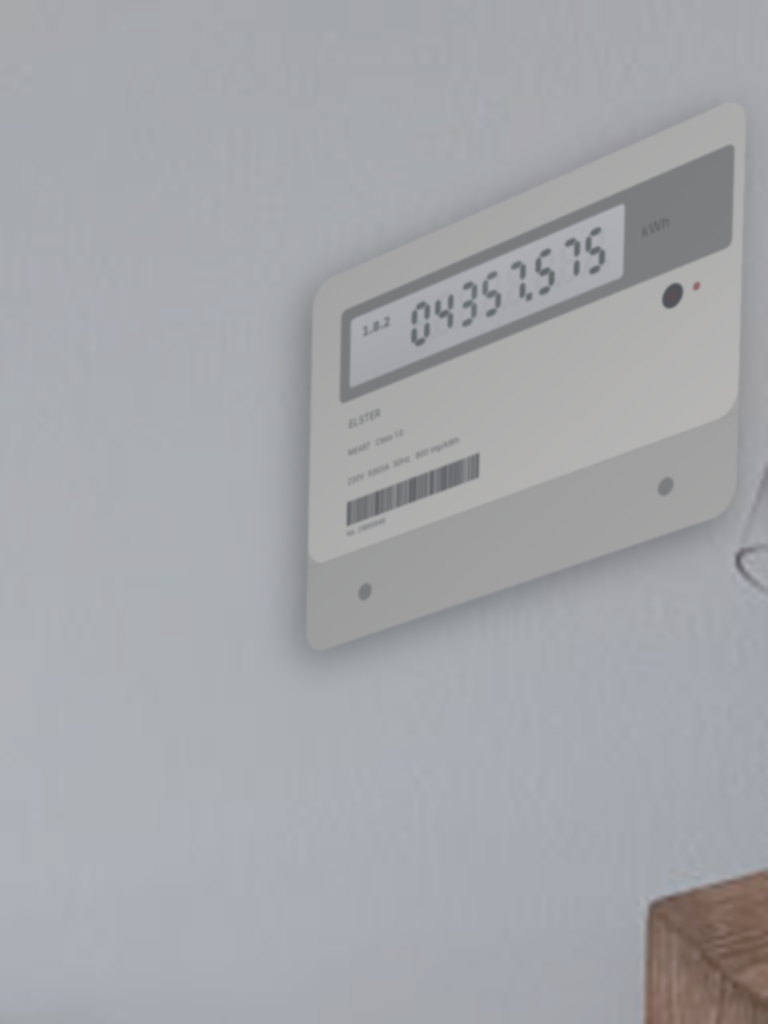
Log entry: 4357.575 kWh
